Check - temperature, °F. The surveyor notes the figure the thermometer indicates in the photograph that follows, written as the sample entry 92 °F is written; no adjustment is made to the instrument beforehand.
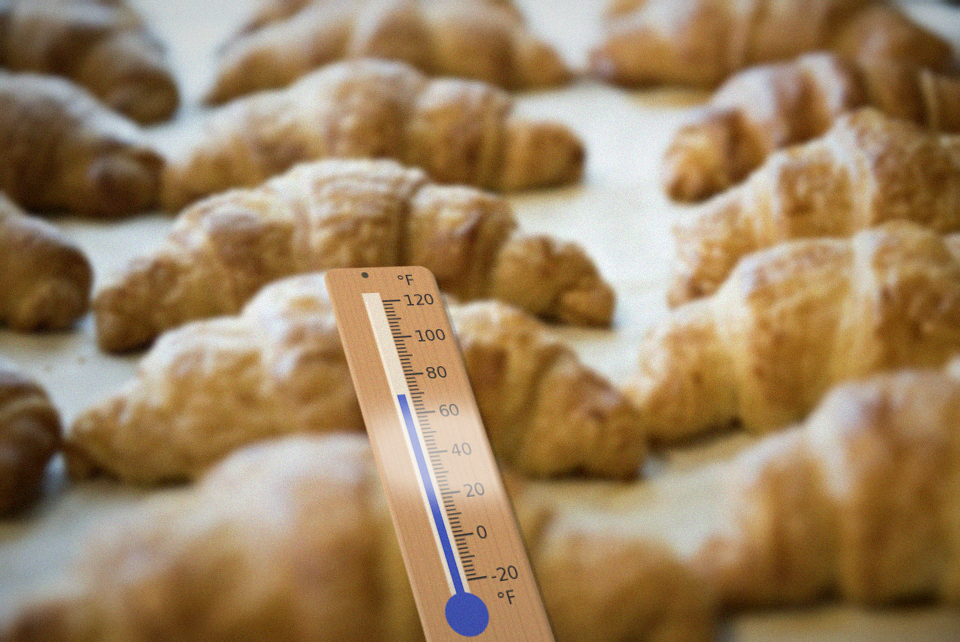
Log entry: 70 °F
